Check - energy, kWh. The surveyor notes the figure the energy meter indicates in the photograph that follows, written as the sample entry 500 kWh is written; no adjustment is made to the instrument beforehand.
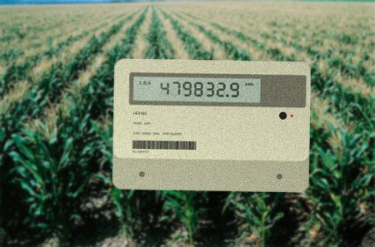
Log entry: 479832.9 kWh
